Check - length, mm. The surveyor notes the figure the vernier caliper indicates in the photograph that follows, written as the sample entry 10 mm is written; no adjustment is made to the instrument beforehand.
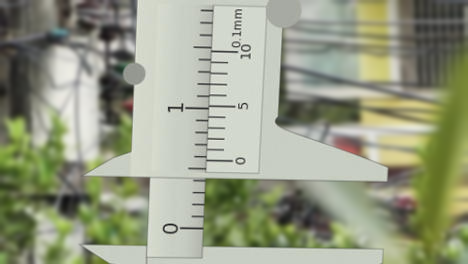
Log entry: 5.7 mm
